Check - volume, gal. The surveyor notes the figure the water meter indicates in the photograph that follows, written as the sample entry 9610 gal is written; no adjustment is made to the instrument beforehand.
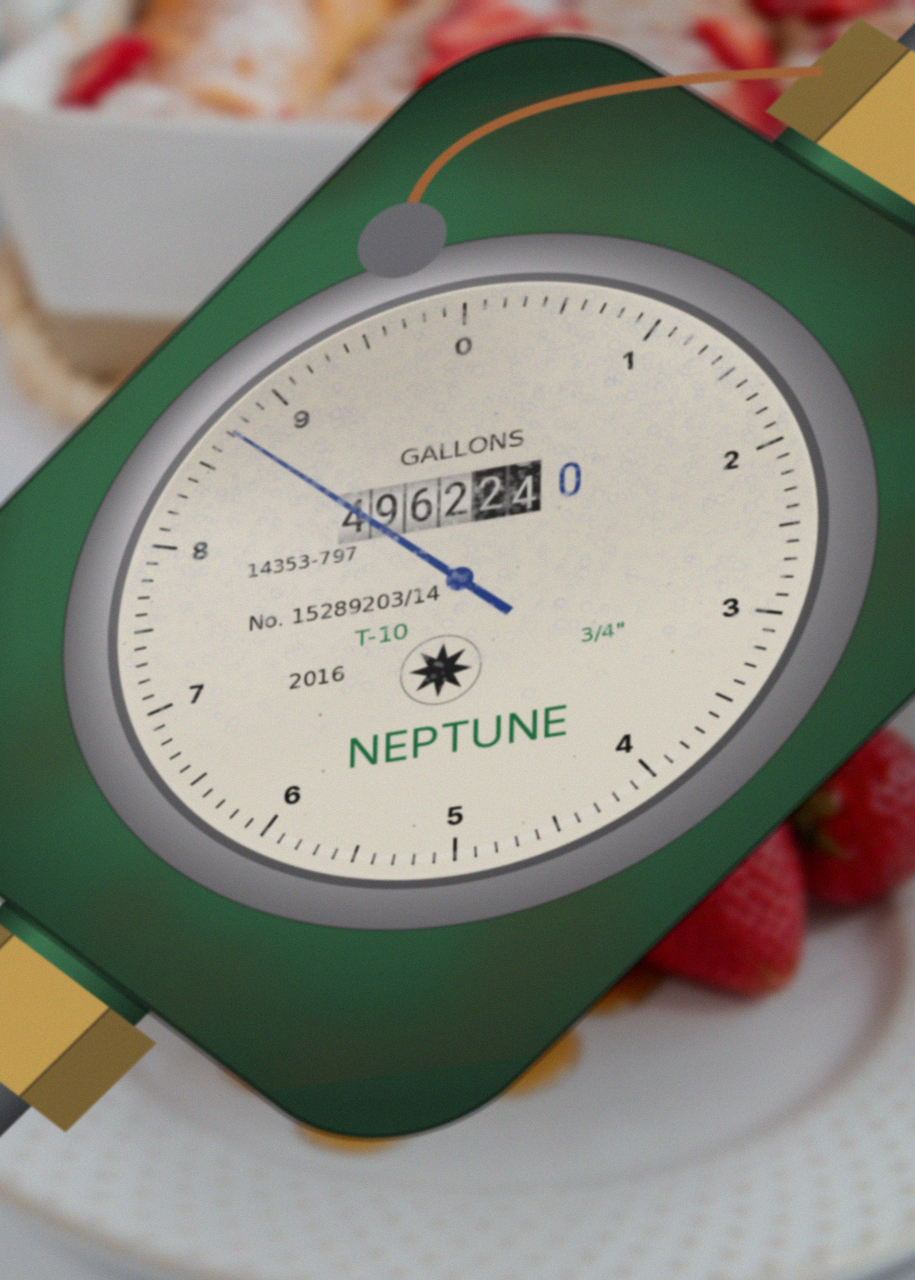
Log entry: 4962238.7 gal
